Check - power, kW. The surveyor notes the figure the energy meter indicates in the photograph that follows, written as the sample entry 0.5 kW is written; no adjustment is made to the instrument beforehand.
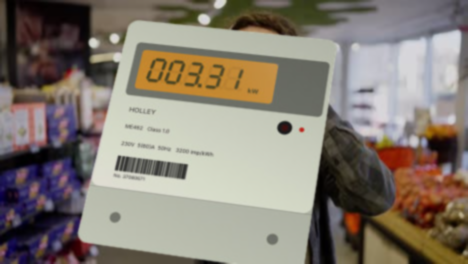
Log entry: 3.31 kW
